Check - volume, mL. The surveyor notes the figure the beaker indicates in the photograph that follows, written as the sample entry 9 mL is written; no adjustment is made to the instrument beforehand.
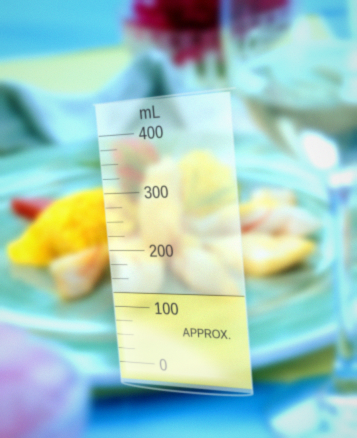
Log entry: 125 mL
